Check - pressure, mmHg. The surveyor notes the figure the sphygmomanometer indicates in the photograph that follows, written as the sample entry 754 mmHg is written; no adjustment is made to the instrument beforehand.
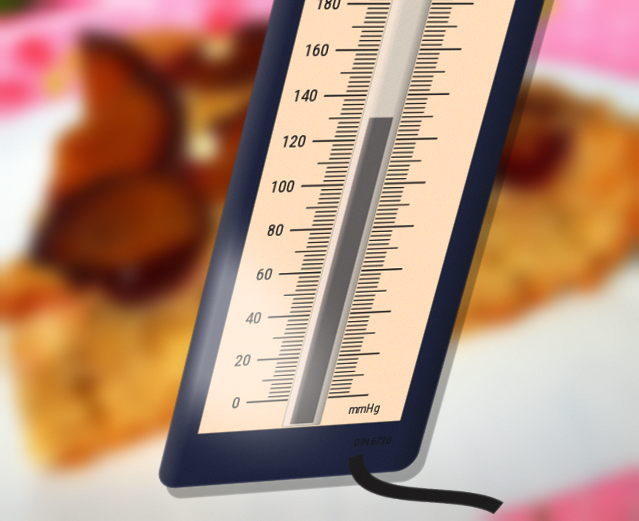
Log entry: 130 mmHg
